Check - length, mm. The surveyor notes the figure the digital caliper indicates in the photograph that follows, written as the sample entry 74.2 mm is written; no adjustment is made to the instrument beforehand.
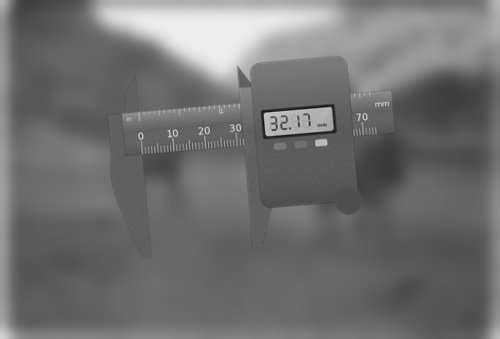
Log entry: 32.17 mm
